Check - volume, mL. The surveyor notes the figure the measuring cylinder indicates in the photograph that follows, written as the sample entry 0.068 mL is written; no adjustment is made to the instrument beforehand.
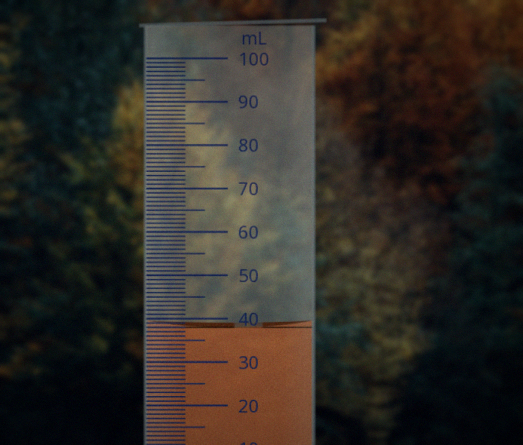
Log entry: 38 mL
